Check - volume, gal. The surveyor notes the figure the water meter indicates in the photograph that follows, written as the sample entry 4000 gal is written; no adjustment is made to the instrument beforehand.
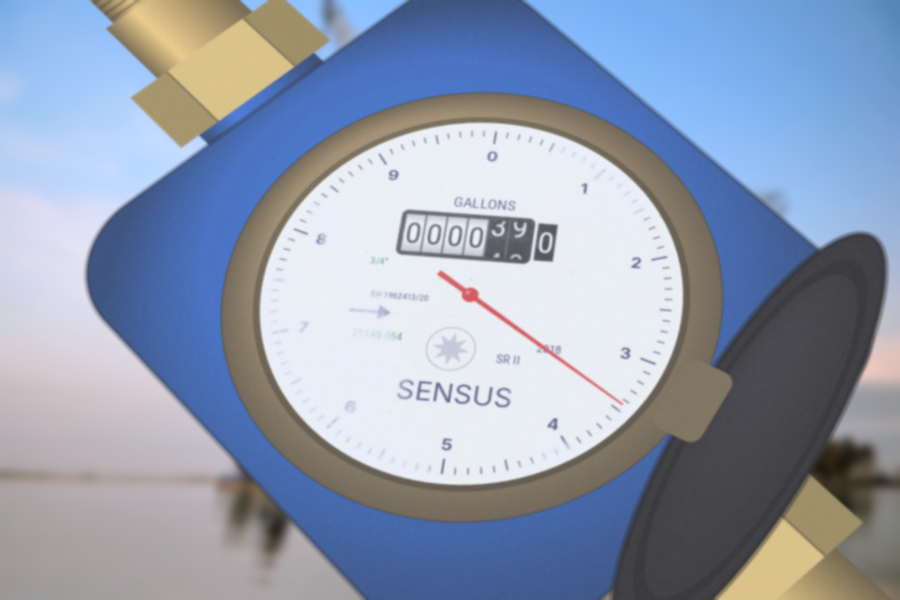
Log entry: 393.4 gal
